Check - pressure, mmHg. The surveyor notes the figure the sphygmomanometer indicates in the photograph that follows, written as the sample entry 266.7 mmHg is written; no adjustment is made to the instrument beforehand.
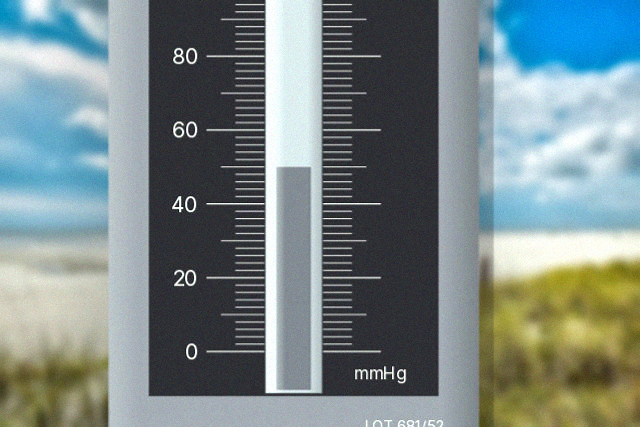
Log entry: 50 mmHg
